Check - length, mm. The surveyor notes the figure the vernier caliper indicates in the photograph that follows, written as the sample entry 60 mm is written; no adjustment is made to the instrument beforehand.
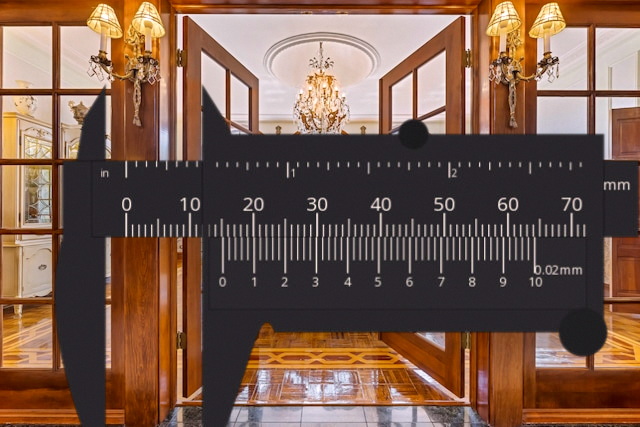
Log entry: 15.2 mm
